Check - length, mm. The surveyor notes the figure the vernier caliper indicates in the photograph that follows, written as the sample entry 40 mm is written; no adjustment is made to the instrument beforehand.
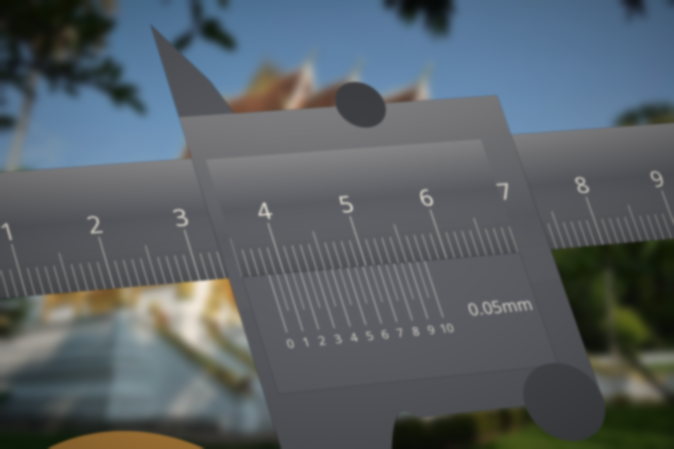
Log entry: 38.2 mm
